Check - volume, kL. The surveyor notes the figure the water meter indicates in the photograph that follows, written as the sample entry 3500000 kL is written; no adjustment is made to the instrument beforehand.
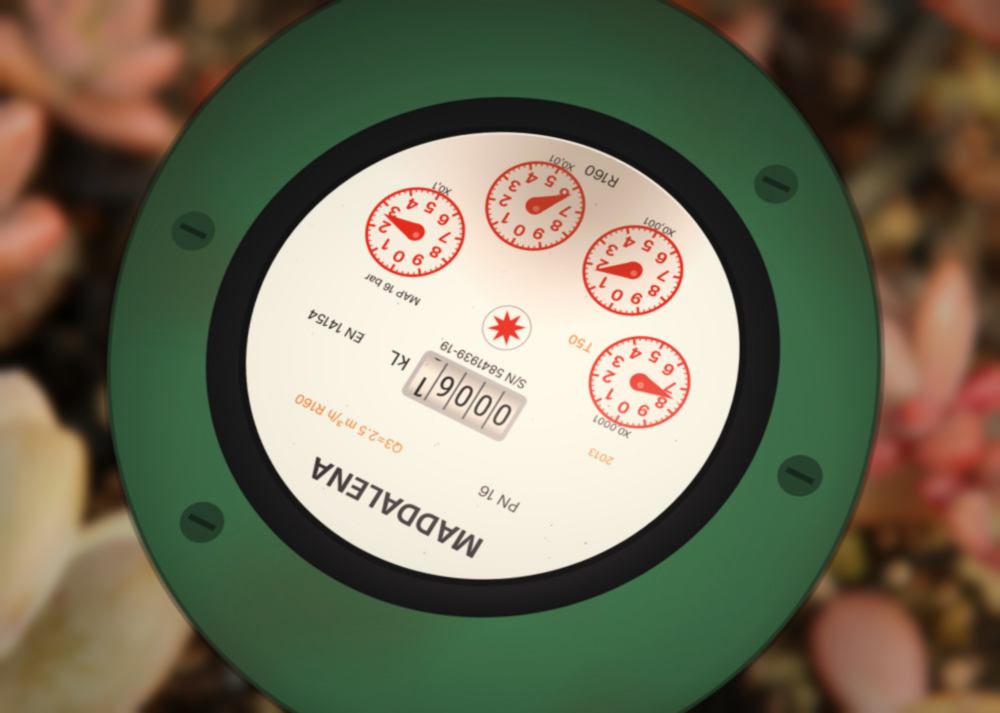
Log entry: 61.2617 kL
